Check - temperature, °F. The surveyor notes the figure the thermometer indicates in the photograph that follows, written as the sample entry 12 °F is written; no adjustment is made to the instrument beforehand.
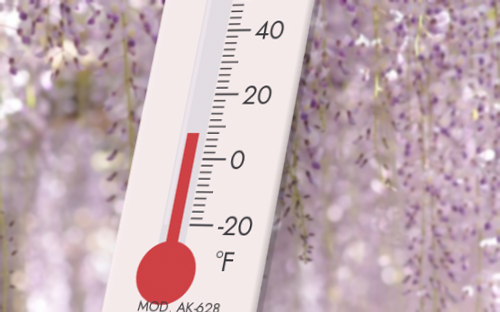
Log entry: 8 °F
